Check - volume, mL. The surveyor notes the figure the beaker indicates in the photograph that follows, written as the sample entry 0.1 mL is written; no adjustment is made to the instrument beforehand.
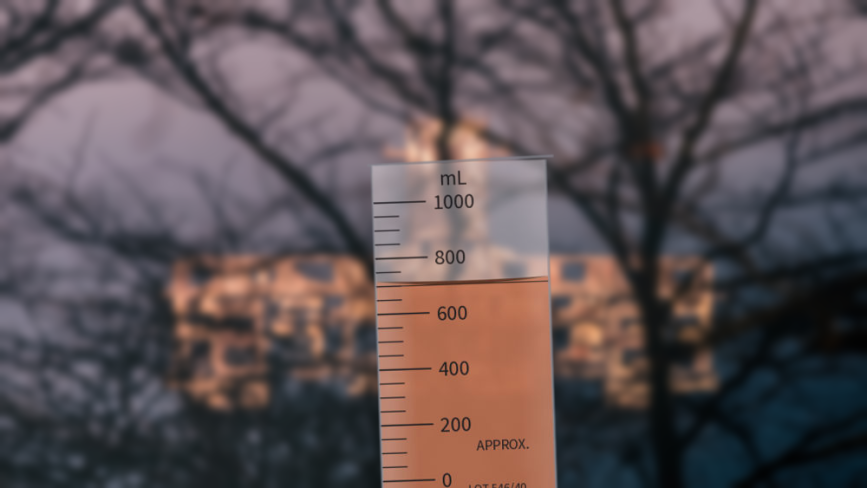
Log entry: 700 mL
